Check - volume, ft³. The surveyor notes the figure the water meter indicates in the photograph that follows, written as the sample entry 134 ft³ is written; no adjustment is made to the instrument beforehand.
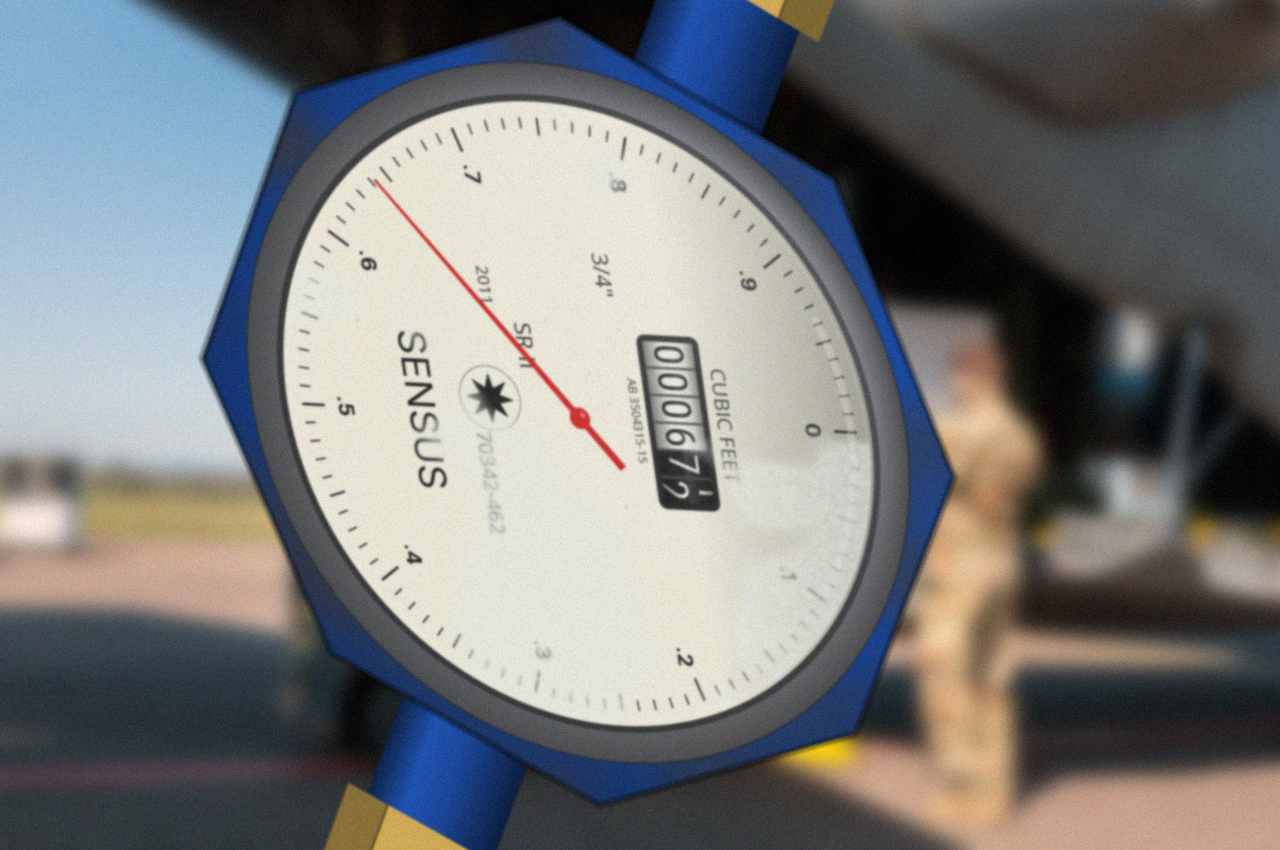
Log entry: 671.64 ft³
